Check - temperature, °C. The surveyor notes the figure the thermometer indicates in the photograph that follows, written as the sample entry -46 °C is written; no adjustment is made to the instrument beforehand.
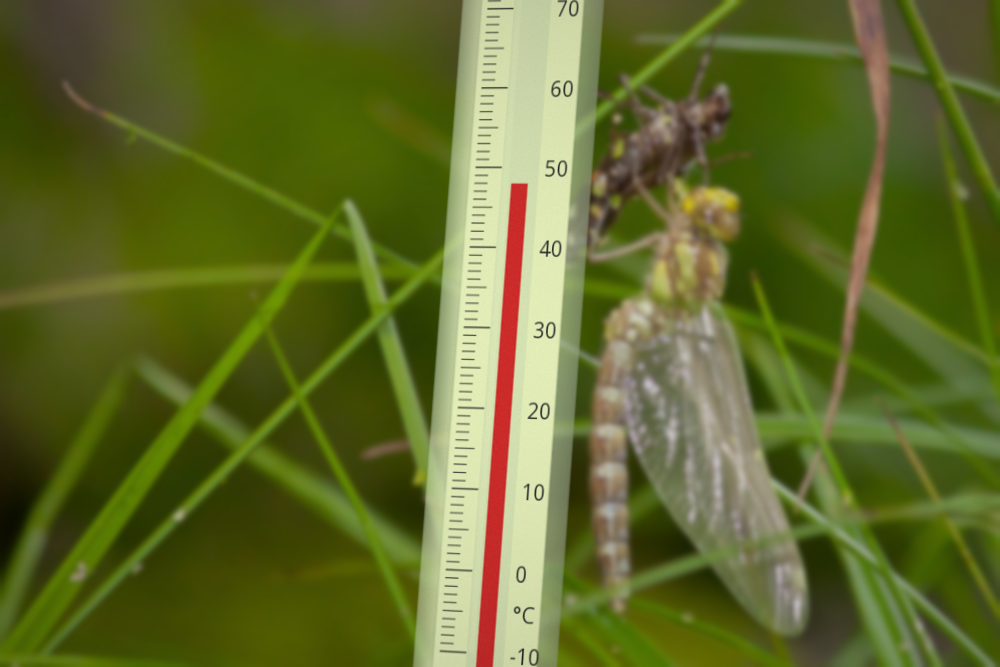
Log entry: 48 °C
